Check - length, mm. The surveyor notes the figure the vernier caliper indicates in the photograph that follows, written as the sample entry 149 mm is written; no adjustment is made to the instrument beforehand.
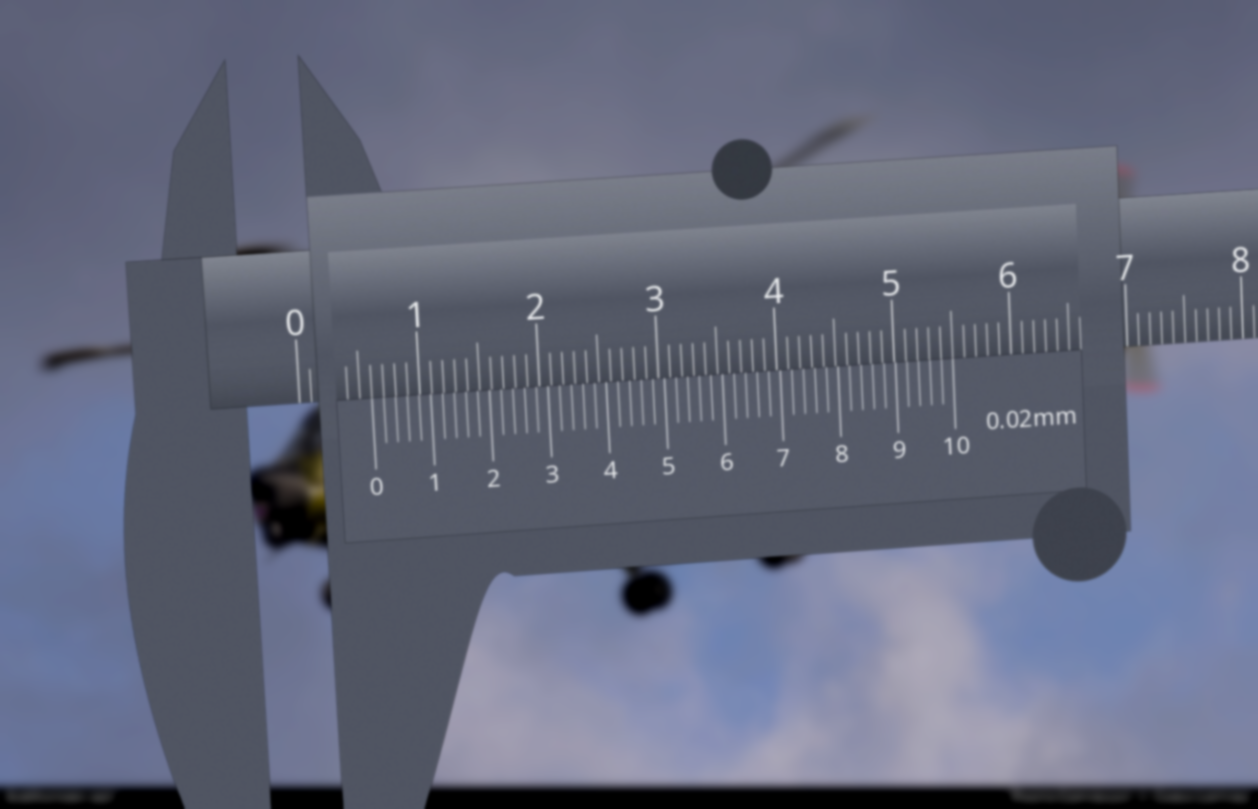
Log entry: 6.0 mm
